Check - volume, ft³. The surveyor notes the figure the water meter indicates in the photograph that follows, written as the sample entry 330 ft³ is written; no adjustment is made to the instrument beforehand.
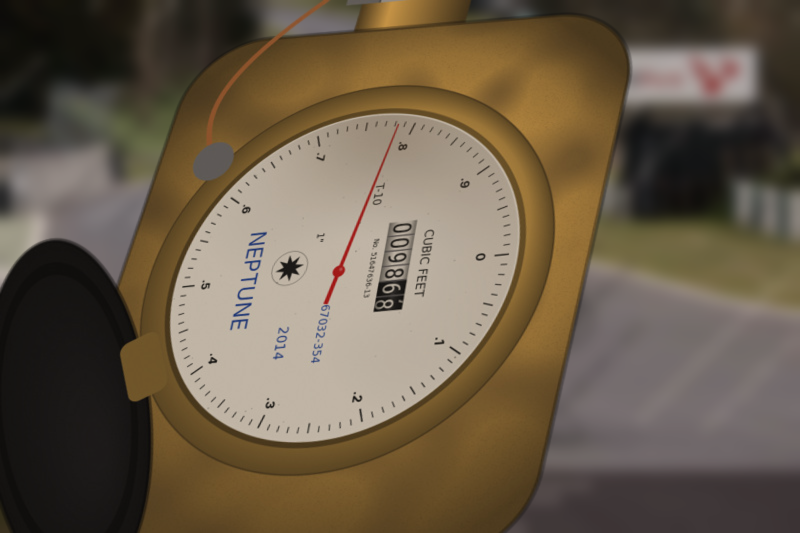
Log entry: 9867.78 ft³
